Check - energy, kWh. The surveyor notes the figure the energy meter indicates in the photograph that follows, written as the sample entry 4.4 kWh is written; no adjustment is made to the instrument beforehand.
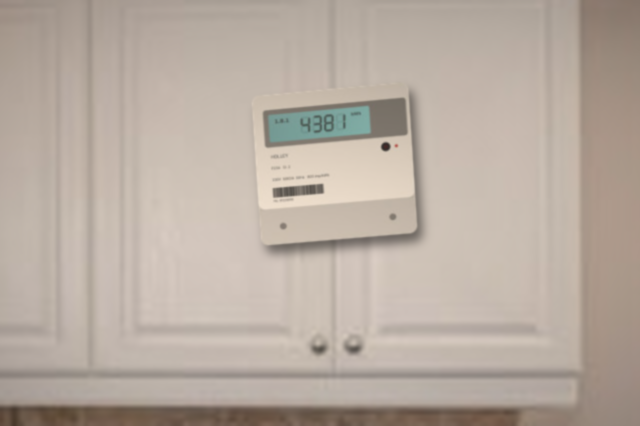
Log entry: 4381 kWh
